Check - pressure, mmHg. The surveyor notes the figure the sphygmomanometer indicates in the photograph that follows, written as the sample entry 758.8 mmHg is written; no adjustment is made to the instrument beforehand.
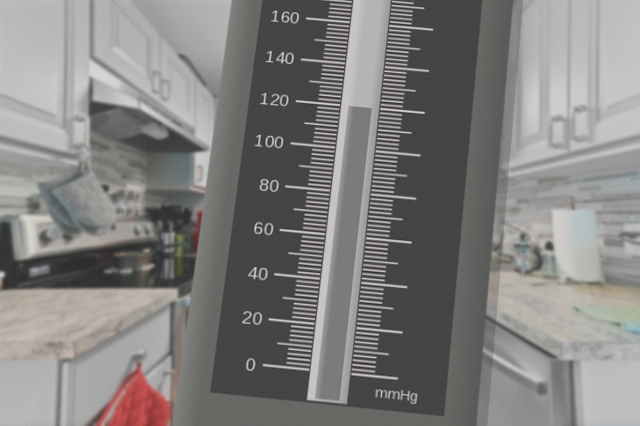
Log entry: 120 mmHg
